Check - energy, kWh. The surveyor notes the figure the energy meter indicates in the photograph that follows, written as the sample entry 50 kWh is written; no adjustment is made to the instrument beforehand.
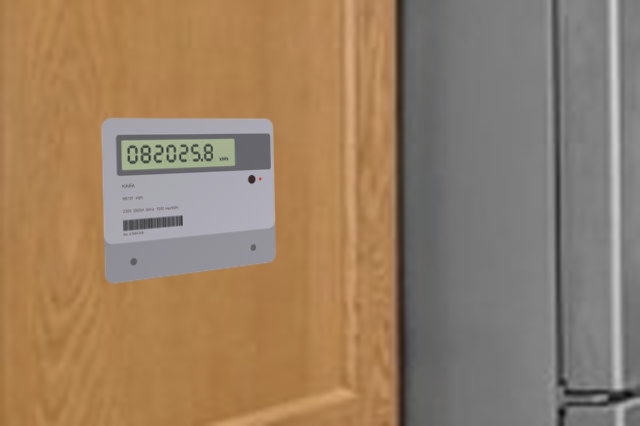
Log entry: 82025.8 kWh
